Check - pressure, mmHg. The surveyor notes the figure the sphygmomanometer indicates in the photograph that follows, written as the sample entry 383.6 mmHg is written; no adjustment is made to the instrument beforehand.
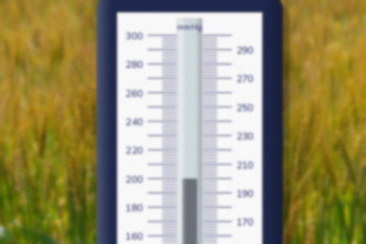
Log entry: 200 mmHg
